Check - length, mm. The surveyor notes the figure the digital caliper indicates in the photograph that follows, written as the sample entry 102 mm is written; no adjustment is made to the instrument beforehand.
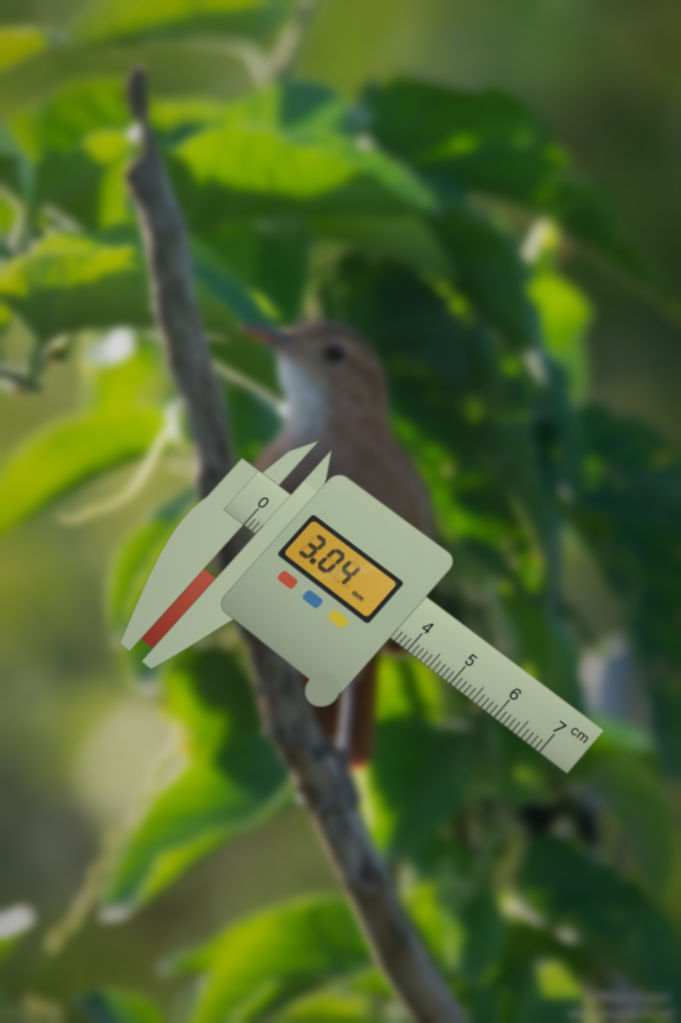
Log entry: 3.04 mm
